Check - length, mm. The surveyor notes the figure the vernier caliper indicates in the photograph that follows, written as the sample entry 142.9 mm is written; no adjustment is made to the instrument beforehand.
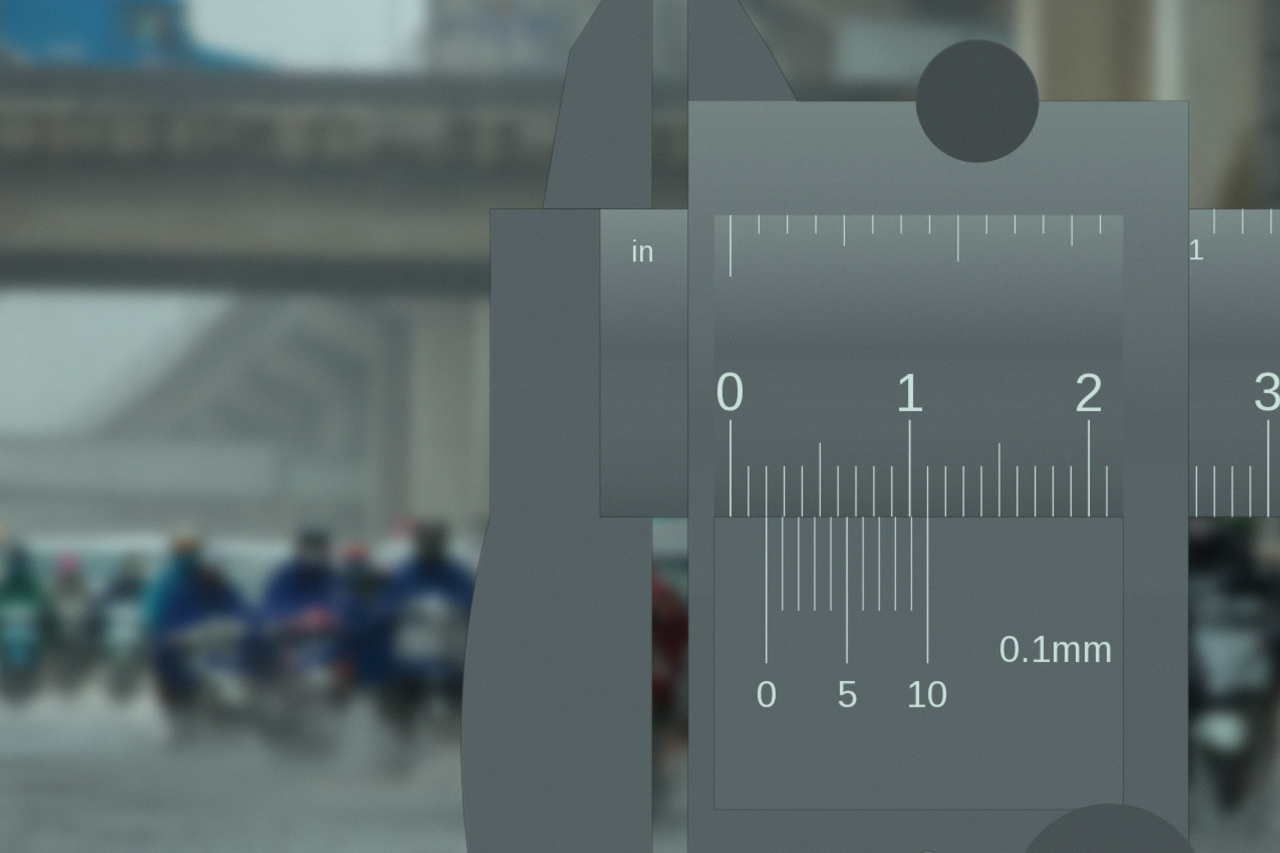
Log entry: 2.0 mm
